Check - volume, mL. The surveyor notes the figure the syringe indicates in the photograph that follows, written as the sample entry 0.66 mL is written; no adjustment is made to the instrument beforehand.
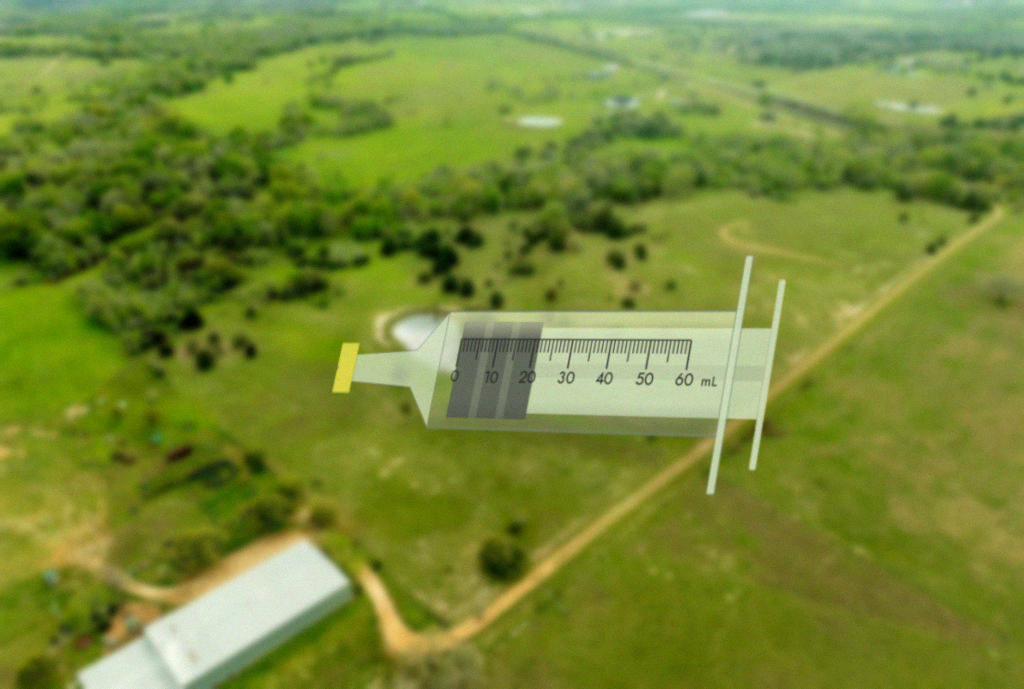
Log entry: 0 mL
